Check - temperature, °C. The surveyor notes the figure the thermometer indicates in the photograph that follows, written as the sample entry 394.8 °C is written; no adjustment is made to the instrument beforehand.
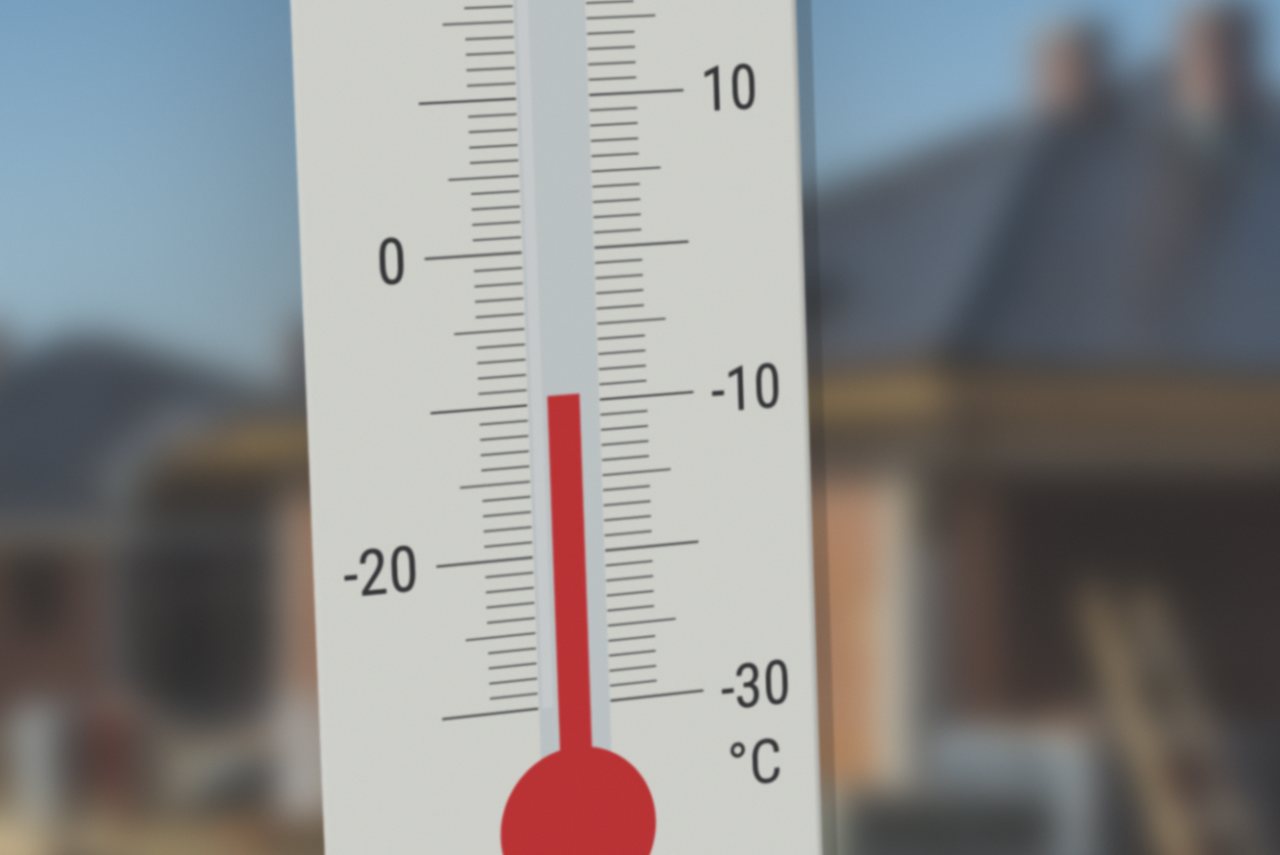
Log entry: -9.5 °C
